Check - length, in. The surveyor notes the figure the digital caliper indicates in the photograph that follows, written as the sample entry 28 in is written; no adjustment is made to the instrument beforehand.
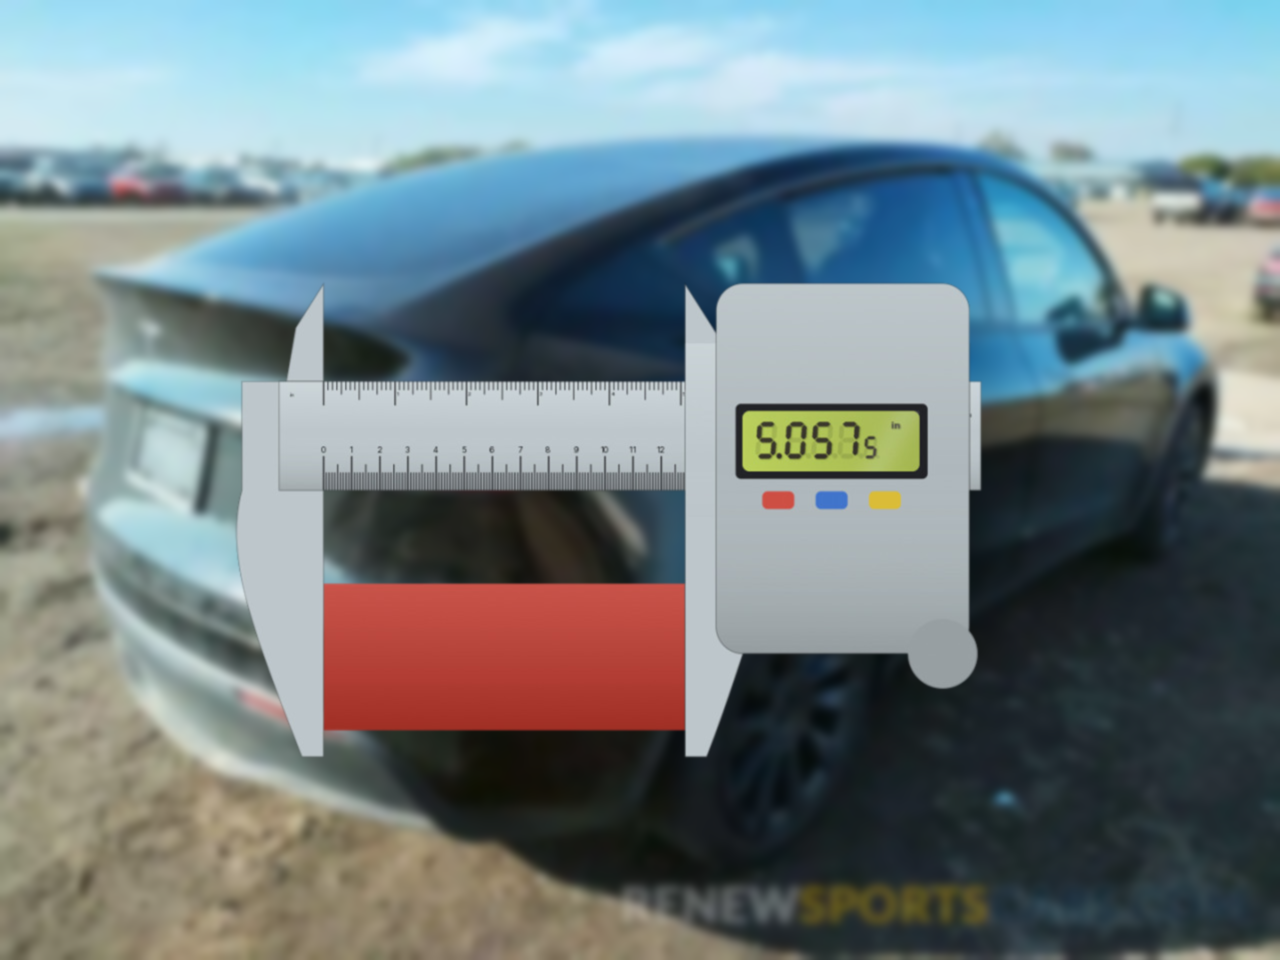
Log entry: 5.0575 in
